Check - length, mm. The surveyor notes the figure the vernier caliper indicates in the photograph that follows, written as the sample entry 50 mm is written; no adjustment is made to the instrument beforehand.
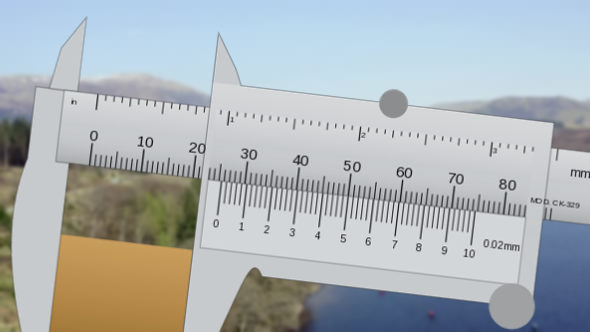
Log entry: 25.5 mm
